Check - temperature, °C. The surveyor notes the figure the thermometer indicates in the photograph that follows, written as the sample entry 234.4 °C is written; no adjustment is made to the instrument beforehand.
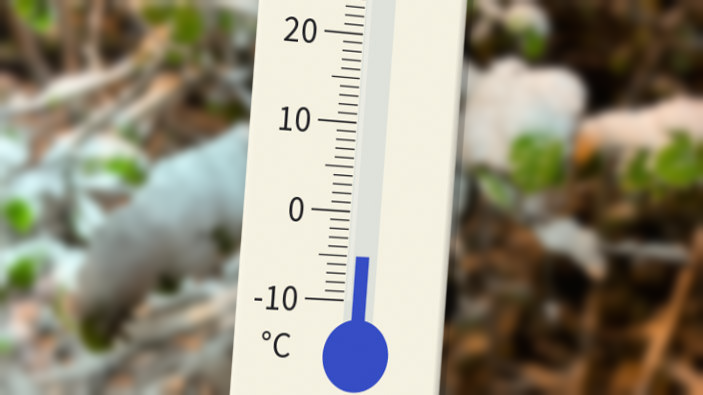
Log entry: -5 °C
